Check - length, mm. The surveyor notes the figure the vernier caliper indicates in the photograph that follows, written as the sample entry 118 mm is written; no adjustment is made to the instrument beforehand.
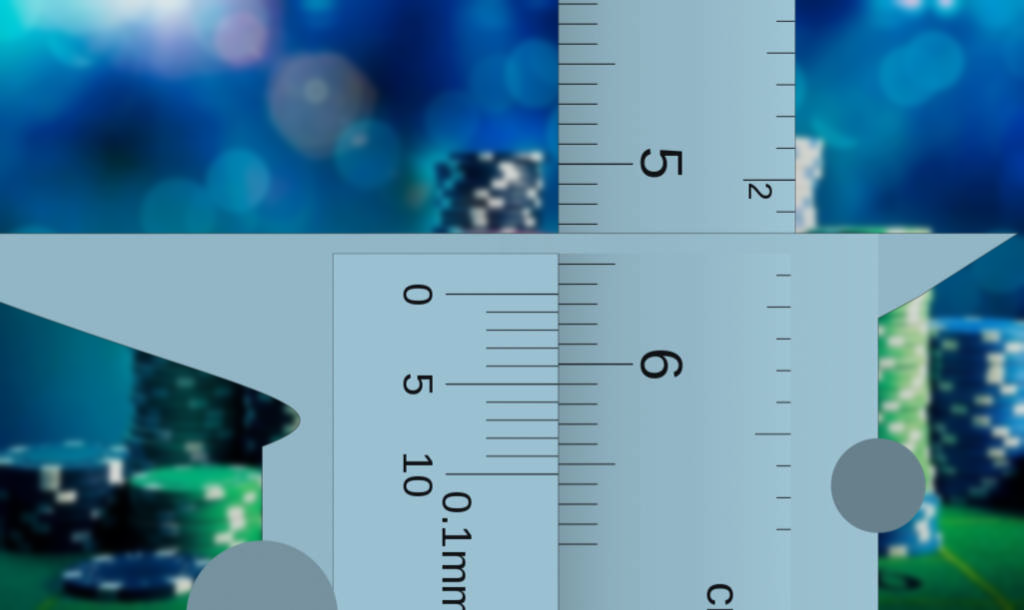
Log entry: 56.5 mm
